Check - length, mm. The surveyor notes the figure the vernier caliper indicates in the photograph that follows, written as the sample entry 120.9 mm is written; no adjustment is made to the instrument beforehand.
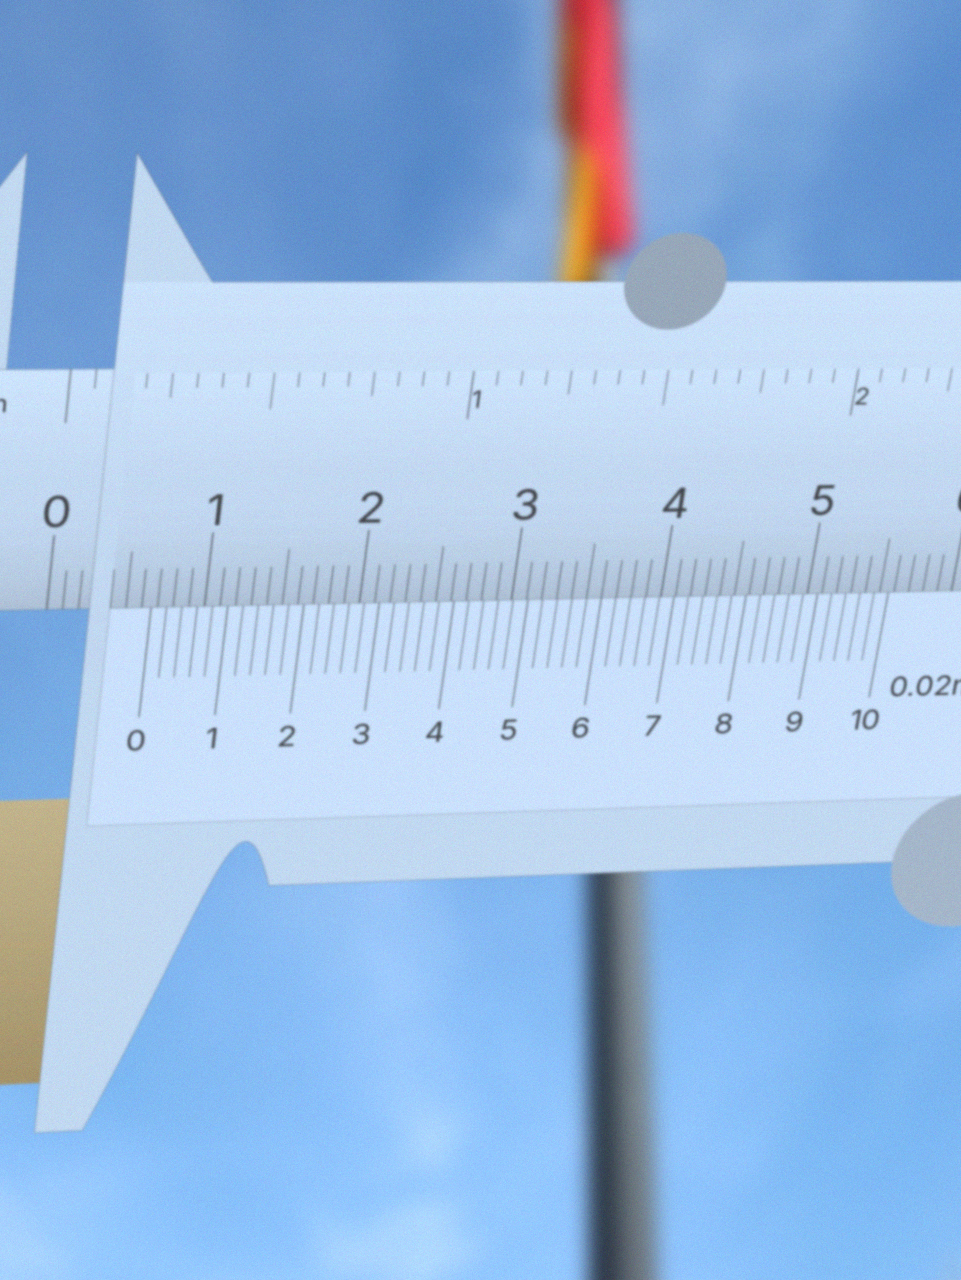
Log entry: 6.6 mm
